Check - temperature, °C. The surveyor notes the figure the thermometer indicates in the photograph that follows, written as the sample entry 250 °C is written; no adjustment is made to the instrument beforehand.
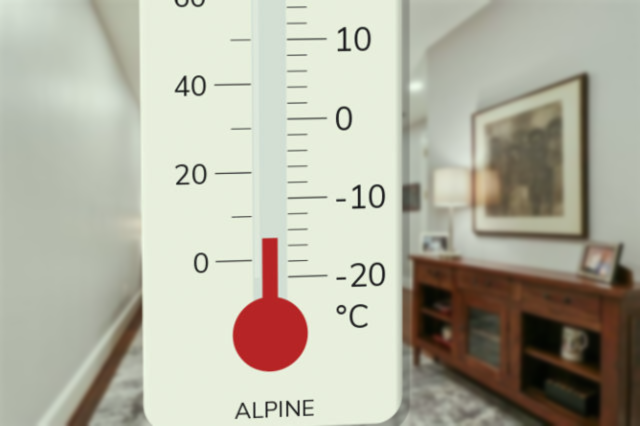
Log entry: -15 °C
